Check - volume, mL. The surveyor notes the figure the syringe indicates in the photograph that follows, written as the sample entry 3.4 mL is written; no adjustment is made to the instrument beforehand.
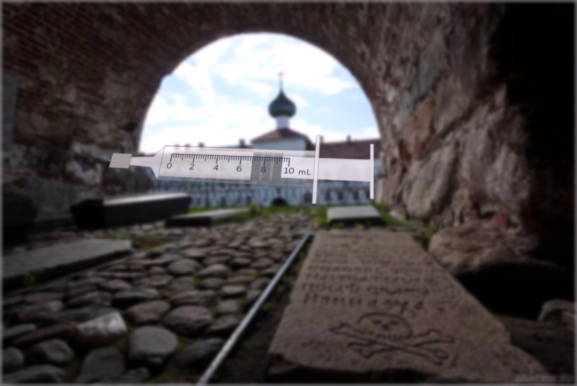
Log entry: 7 mL
